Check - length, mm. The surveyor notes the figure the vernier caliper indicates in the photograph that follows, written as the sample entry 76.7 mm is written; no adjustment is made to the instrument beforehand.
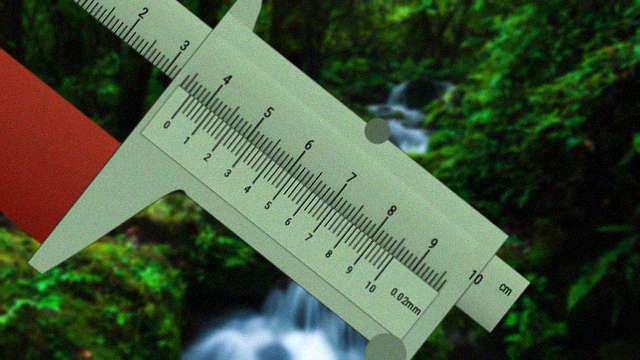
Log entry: 36.5 mm
